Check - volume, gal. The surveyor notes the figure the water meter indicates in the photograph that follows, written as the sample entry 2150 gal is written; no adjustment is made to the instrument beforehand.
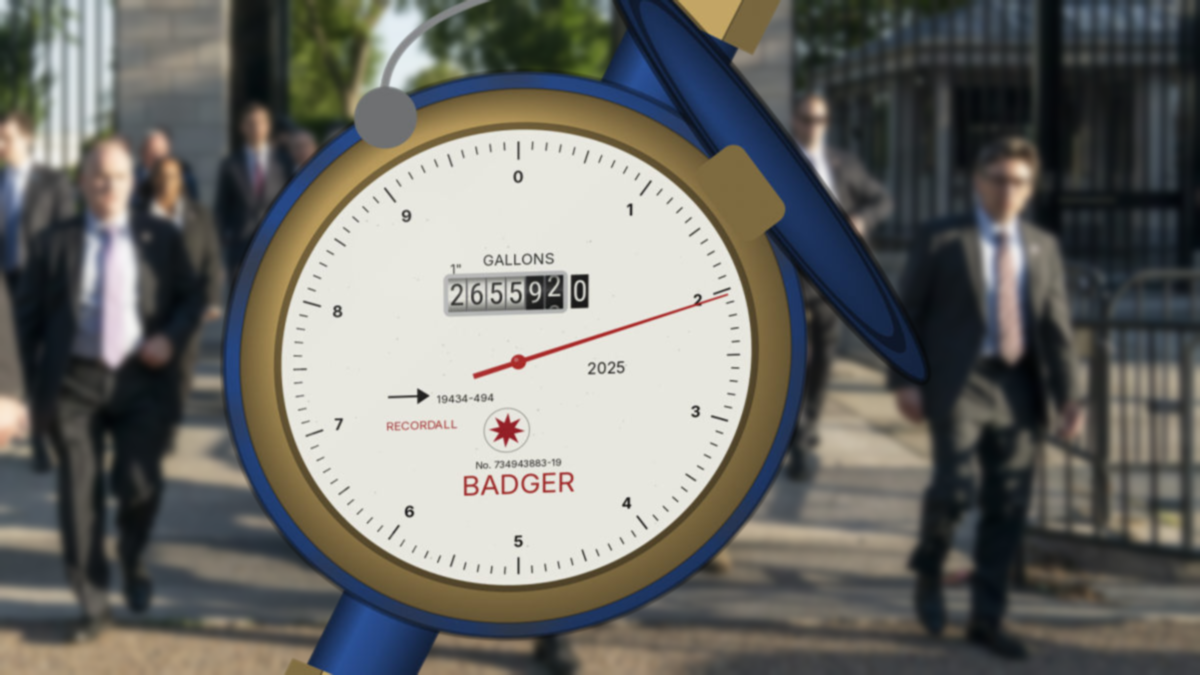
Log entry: 2655922.0 gal
